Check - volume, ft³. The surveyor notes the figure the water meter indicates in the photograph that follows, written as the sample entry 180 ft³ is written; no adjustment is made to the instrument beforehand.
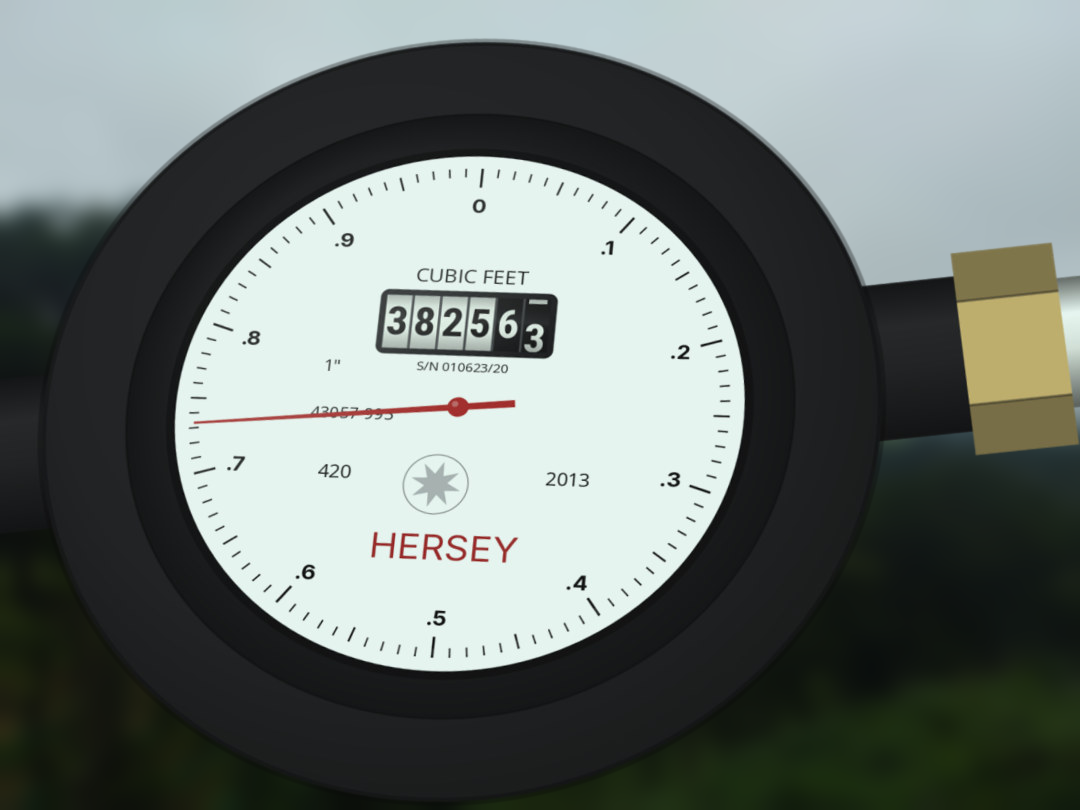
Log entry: 382562.73 ft³
